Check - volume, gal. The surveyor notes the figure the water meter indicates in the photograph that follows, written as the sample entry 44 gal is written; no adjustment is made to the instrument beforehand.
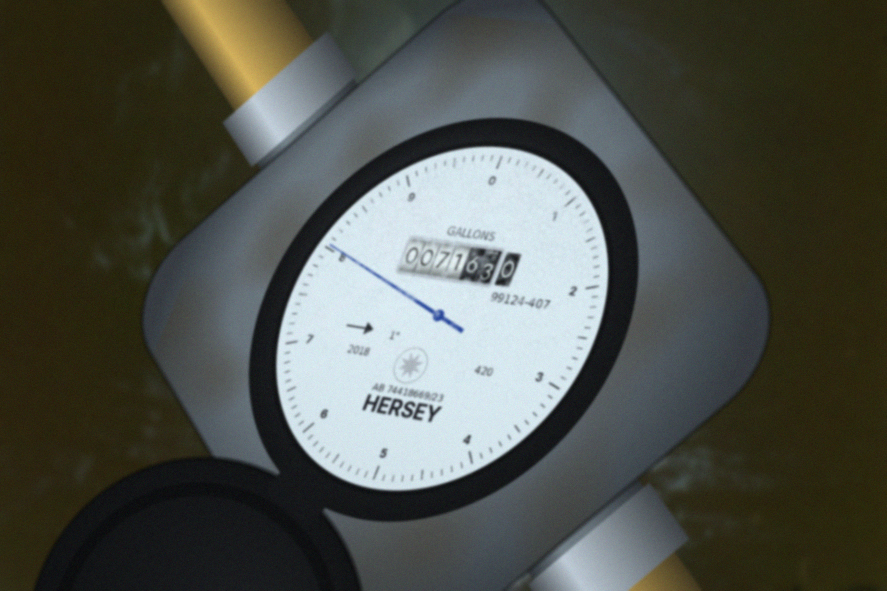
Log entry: 71628.0 gal
